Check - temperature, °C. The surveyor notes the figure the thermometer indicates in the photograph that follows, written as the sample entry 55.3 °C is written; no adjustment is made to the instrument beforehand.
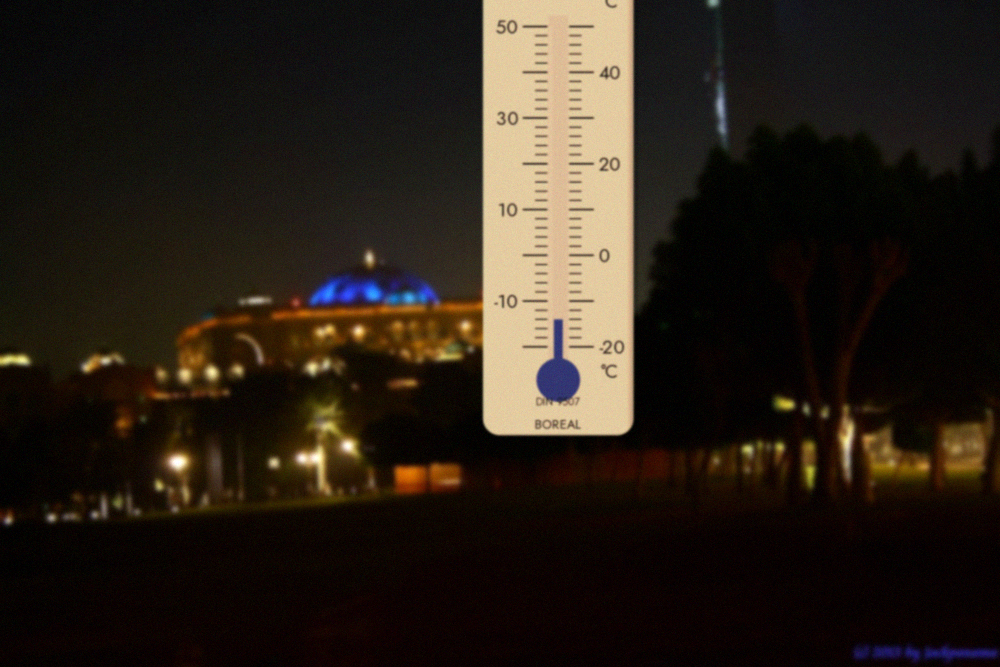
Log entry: -14 °C
